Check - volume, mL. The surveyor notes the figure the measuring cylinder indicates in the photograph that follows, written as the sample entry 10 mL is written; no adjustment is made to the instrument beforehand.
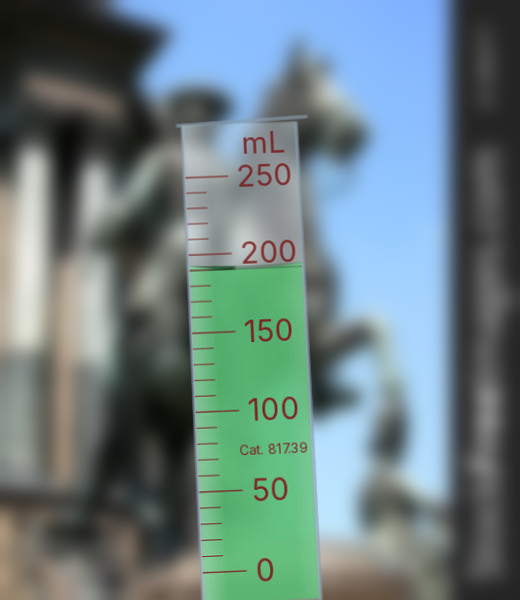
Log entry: 190 mL
